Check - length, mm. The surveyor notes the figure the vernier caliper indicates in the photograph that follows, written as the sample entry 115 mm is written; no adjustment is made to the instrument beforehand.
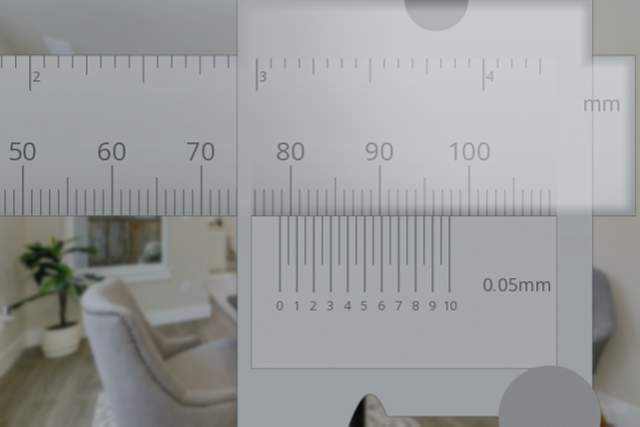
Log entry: 78.8 mm
